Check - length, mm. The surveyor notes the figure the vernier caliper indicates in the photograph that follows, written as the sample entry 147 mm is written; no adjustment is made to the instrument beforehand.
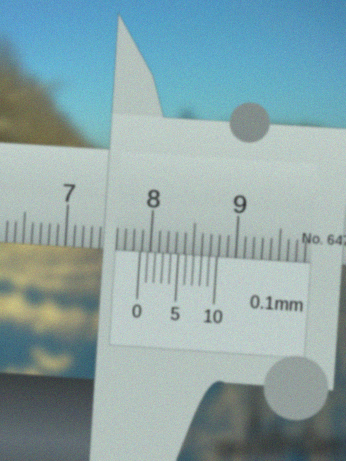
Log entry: 78.8 mm
